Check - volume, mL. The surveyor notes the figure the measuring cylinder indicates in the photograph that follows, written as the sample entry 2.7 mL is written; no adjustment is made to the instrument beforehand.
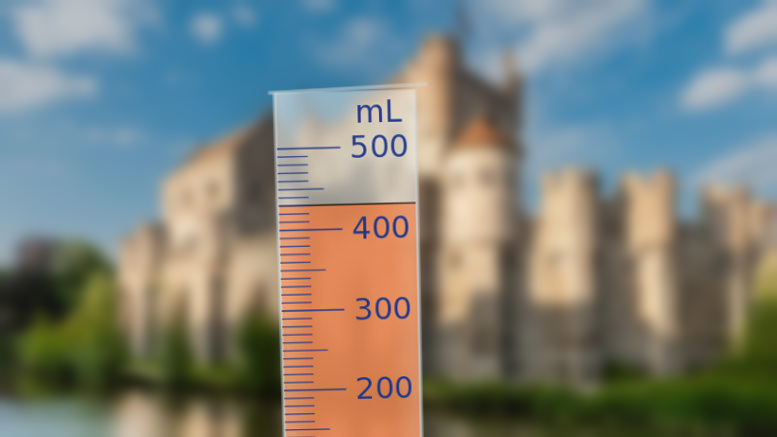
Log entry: 430 mL
